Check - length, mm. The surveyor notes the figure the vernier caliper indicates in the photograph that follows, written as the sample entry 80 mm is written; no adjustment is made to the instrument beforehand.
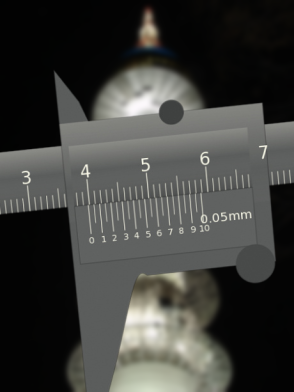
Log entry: 39.8 mm
